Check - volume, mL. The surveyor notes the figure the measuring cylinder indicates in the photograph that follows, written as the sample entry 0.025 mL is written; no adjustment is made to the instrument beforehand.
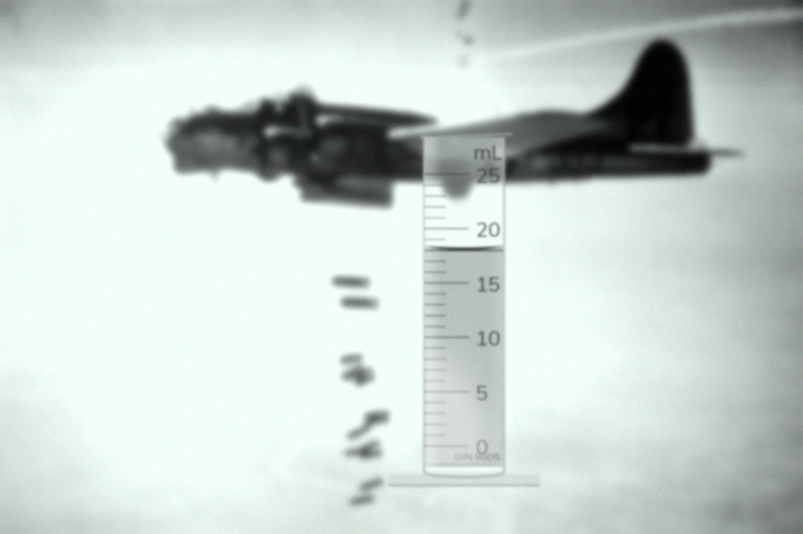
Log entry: 18 mL
